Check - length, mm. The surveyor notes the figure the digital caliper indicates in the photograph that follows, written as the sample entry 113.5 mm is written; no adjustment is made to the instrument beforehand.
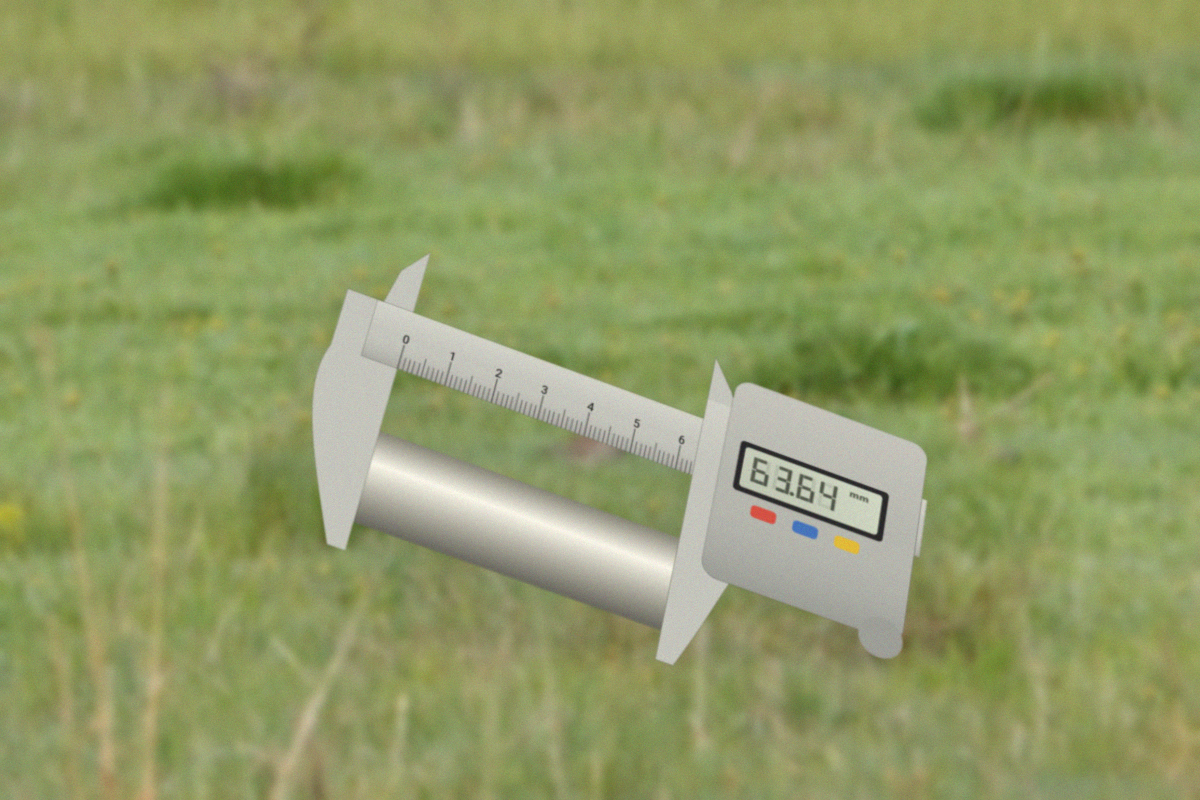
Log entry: 63.64 mm
